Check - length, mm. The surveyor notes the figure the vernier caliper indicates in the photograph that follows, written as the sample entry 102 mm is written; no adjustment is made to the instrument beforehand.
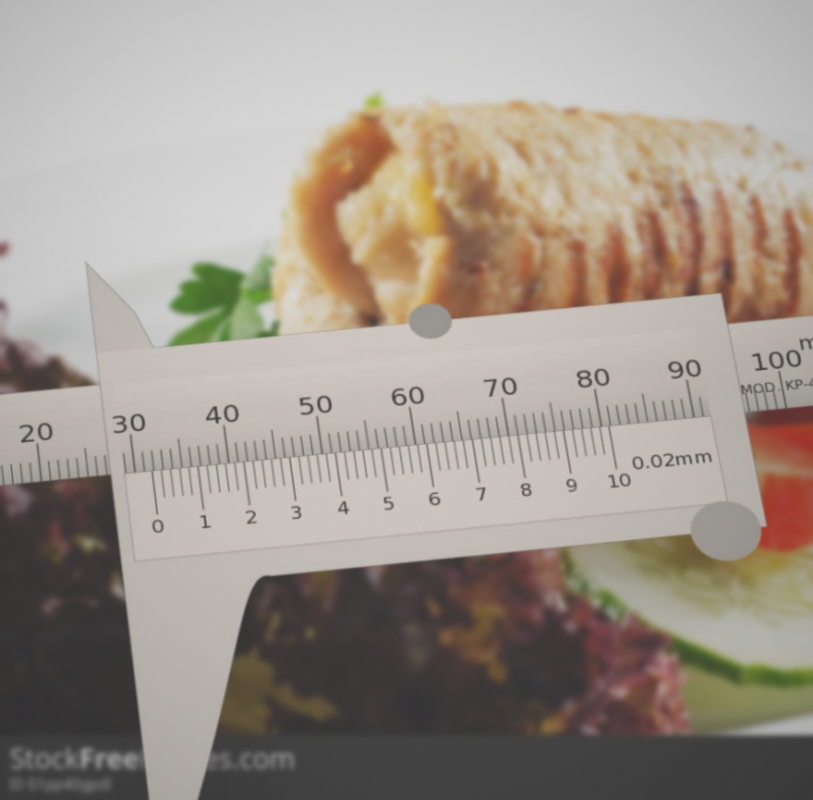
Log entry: 31.8 mm
